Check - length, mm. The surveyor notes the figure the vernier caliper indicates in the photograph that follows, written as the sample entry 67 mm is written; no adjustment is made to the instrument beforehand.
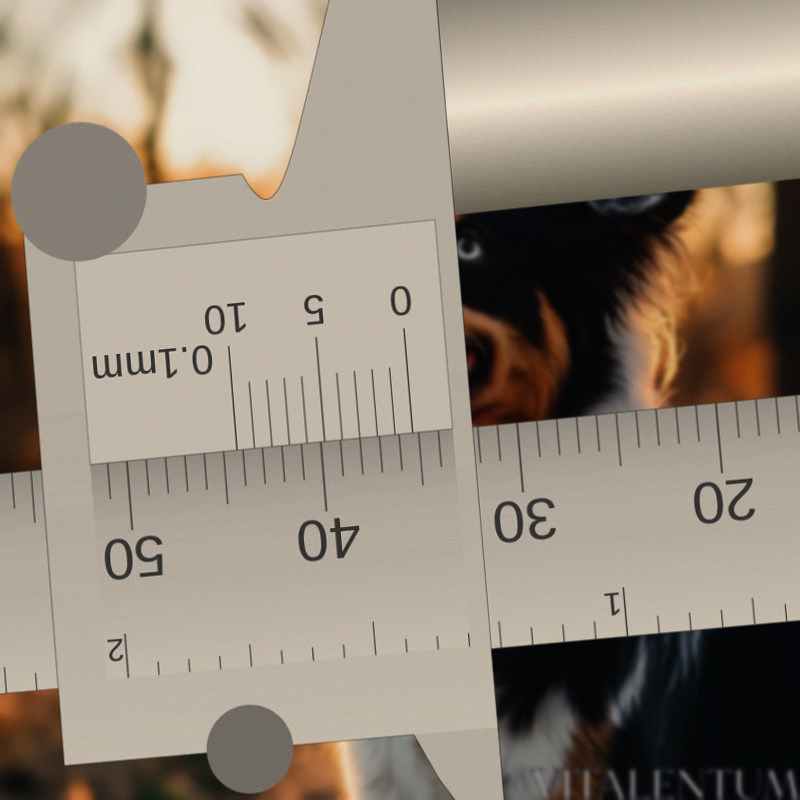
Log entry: 35.3 mm
